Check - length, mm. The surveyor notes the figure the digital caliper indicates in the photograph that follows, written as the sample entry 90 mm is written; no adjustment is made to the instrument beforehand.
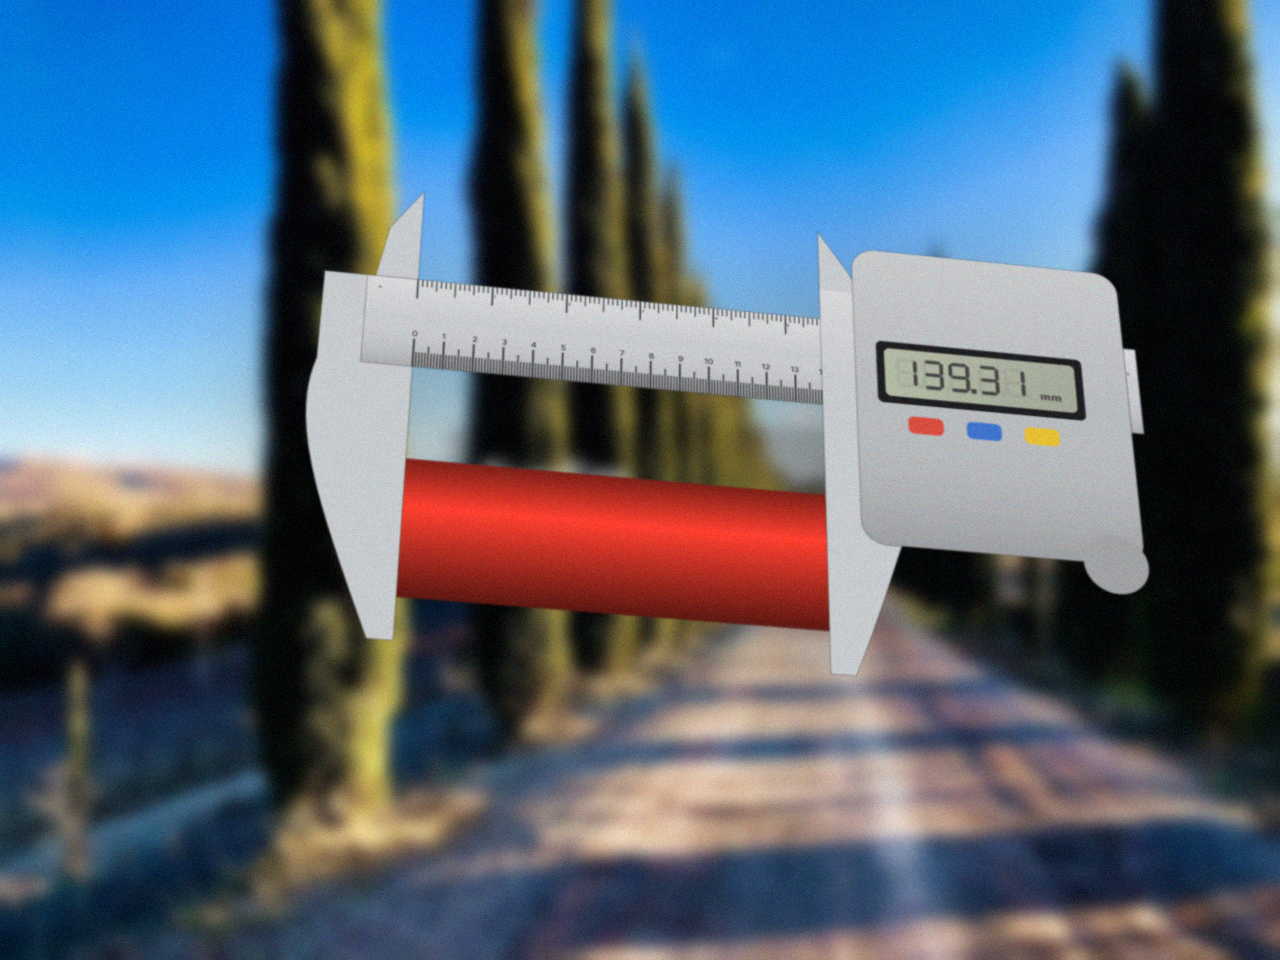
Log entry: 139.31 mm
